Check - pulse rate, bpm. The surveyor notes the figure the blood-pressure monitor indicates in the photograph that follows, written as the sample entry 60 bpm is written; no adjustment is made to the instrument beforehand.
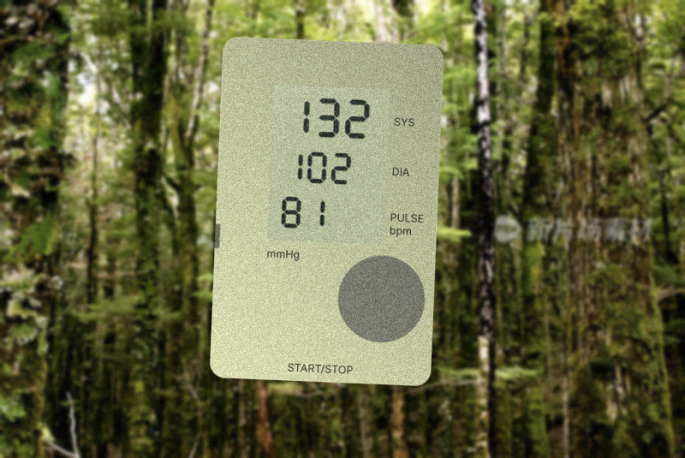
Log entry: 81 bpm
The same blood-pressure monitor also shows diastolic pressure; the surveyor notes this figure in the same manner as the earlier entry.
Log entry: 102 mmHg
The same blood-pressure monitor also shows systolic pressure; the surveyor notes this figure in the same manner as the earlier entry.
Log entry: 132 mmHg
